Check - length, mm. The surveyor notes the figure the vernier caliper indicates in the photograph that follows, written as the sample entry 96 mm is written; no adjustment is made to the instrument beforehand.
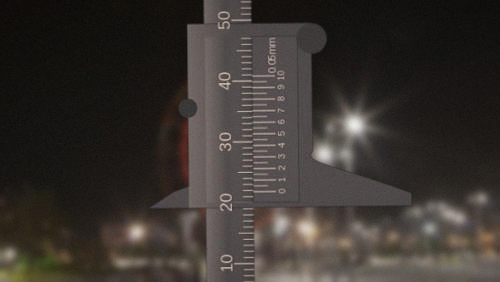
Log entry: 21.8 mm
